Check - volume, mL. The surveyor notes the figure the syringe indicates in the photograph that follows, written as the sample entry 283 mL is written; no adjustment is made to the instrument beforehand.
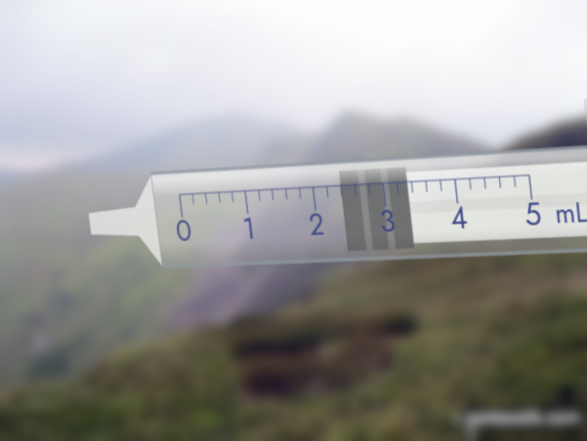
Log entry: 2.4 mL
